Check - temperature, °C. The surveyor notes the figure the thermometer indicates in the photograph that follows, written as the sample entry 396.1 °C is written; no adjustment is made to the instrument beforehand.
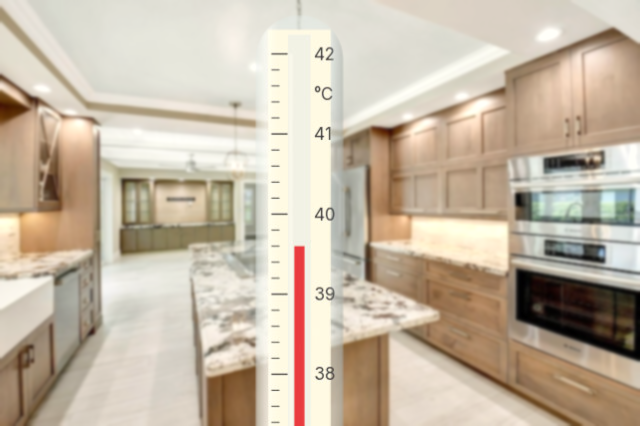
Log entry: 39.6 °C
